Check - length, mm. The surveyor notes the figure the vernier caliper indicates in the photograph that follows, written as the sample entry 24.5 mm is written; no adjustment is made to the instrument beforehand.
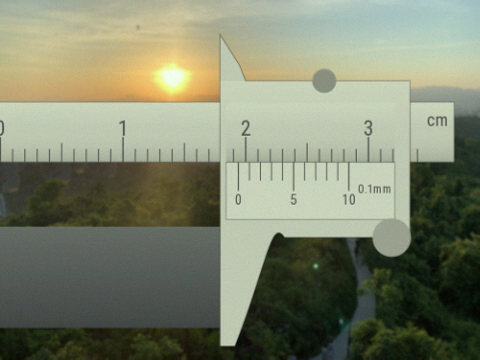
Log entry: 19.4 mm
